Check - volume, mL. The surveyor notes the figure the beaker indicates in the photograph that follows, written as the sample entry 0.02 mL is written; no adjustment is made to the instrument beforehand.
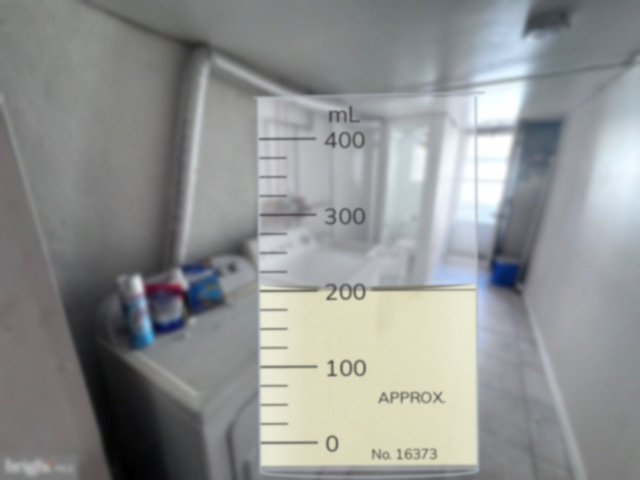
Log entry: 200 mL
